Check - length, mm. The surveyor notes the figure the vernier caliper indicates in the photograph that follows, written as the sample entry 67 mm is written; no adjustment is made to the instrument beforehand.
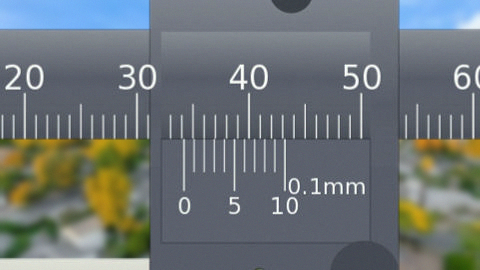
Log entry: 34.2 mm
